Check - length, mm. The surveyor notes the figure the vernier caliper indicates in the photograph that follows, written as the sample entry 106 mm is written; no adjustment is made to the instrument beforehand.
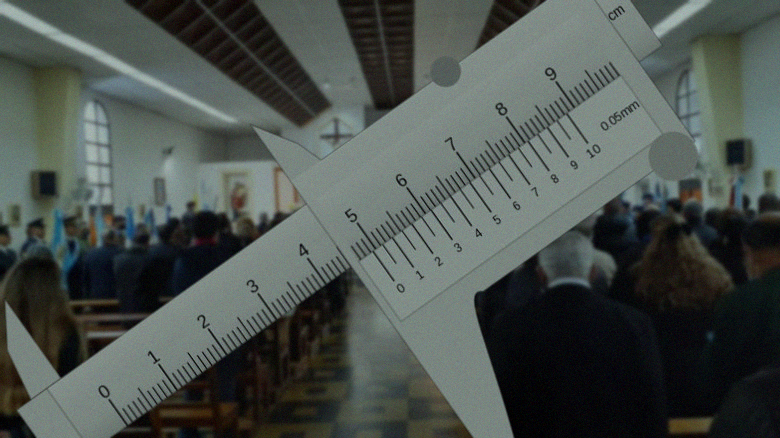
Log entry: 49.4 mm
